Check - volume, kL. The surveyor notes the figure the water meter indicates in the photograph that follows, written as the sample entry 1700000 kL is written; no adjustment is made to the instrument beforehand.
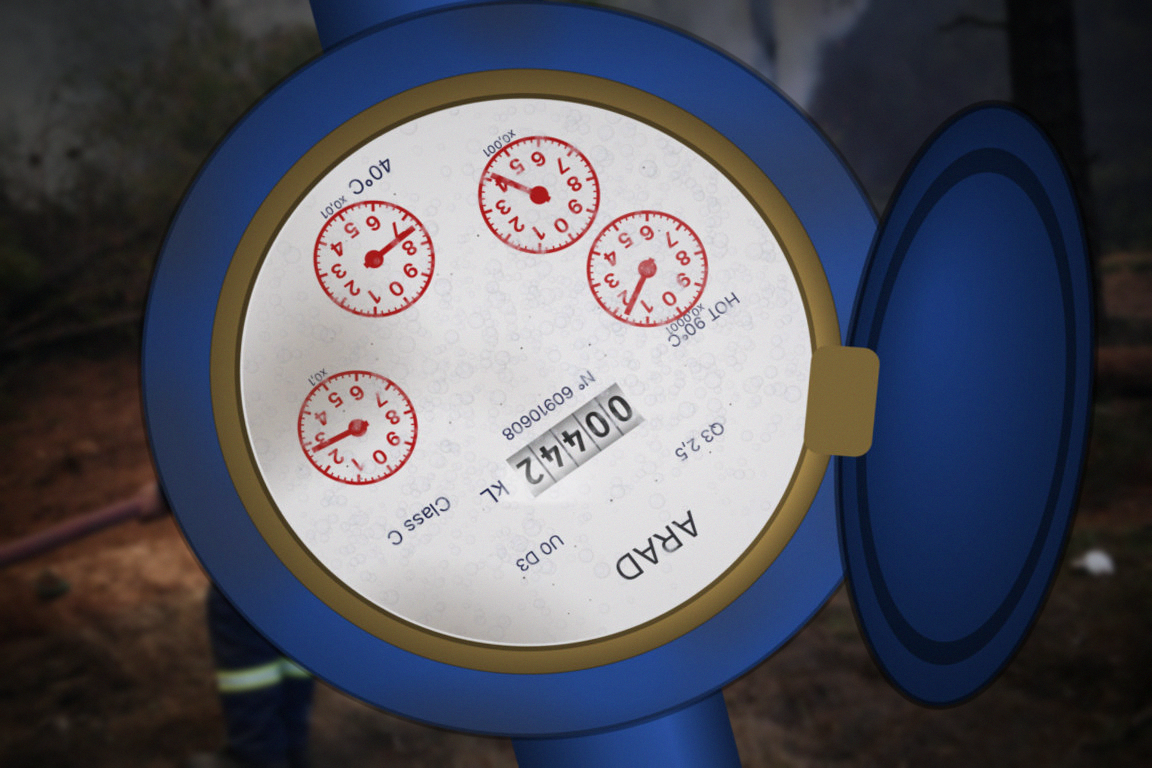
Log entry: 442.2741 kL
